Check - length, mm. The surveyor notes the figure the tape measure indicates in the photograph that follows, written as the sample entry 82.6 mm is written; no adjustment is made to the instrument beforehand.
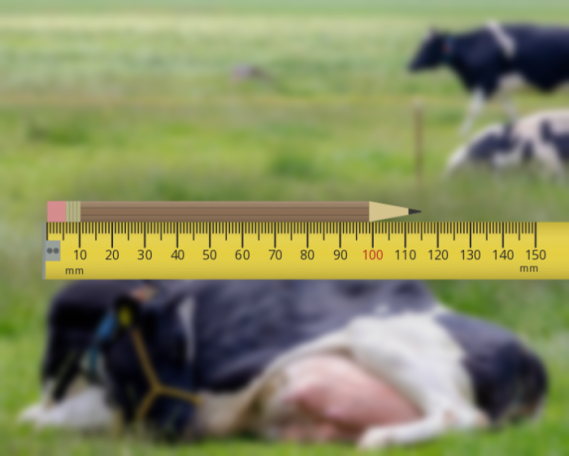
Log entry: 115 mm
